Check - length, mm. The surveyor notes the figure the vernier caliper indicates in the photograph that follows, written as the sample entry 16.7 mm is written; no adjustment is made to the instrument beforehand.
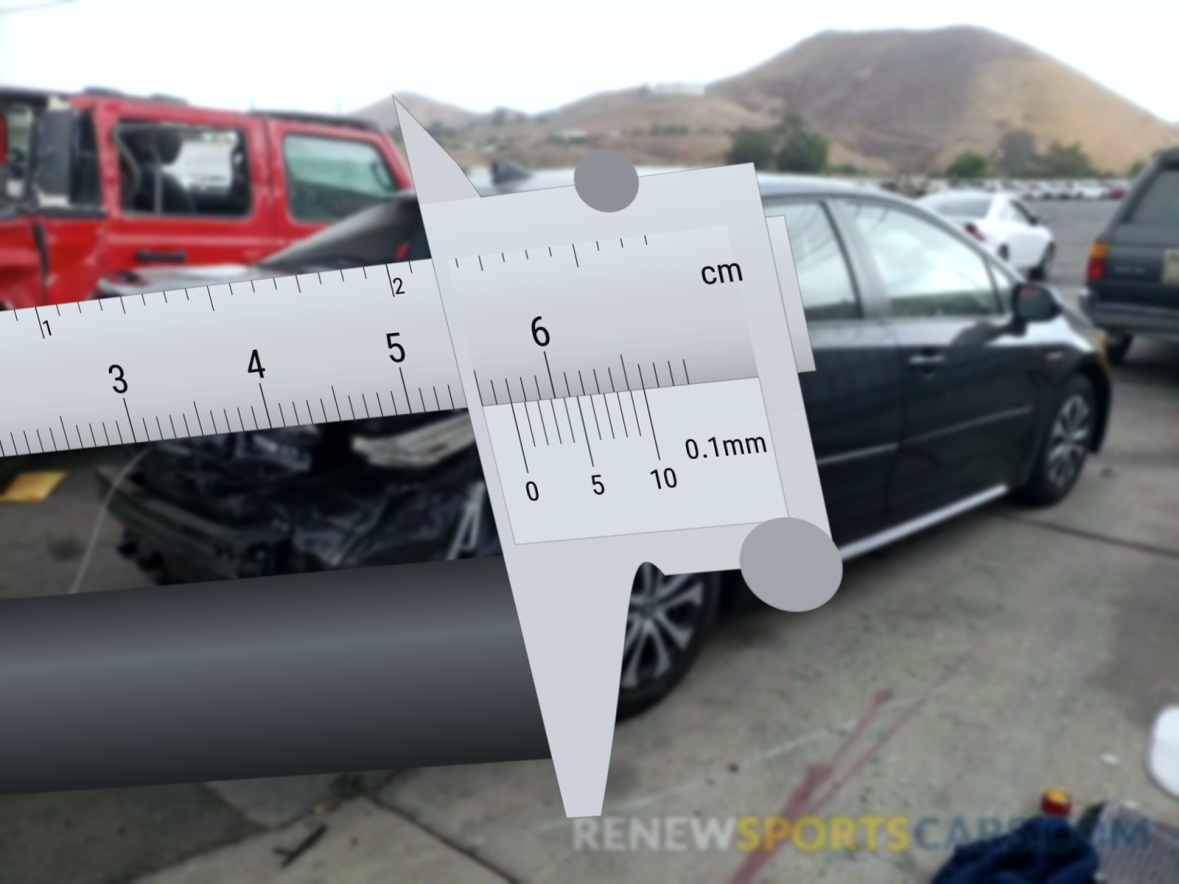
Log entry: 57.0 mm
